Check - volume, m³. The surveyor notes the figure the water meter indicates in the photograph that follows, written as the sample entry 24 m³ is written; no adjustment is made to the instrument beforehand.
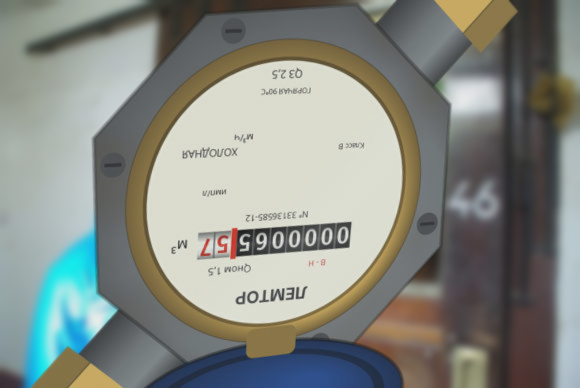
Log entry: 65.57 m³
